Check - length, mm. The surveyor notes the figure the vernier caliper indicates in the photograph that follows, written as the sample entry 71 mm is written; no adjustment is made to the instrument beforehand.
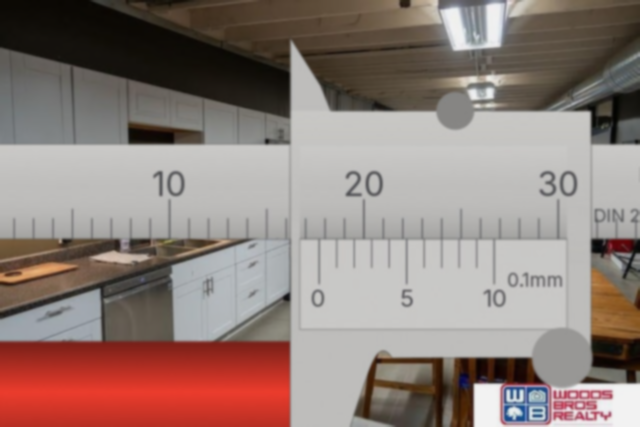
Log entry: 17.7 mm
